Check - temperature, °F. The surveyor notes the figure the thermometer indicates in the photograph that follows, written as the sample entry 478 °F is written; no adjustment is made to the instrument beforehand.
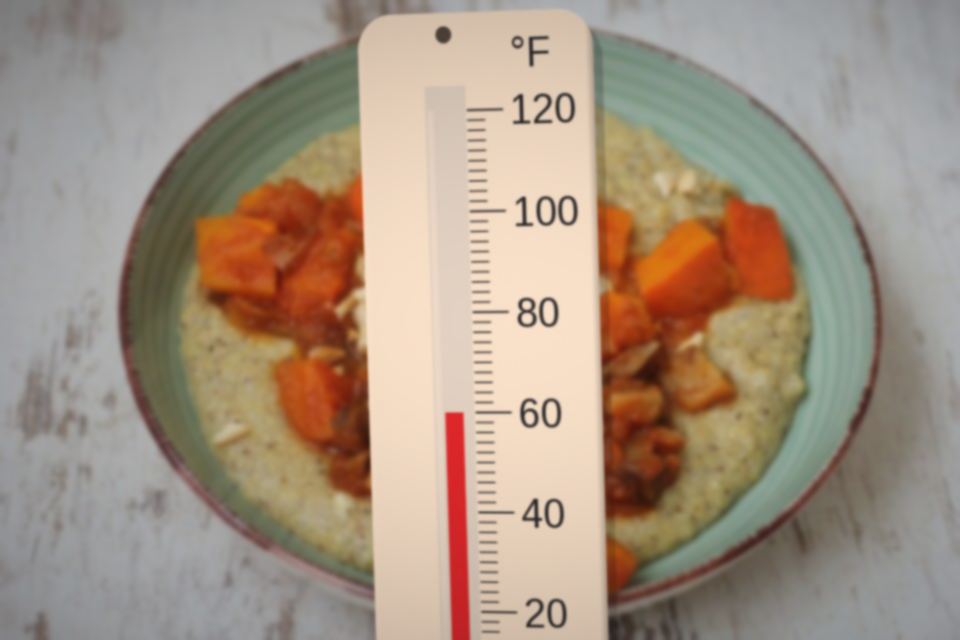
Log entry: 60 °F
